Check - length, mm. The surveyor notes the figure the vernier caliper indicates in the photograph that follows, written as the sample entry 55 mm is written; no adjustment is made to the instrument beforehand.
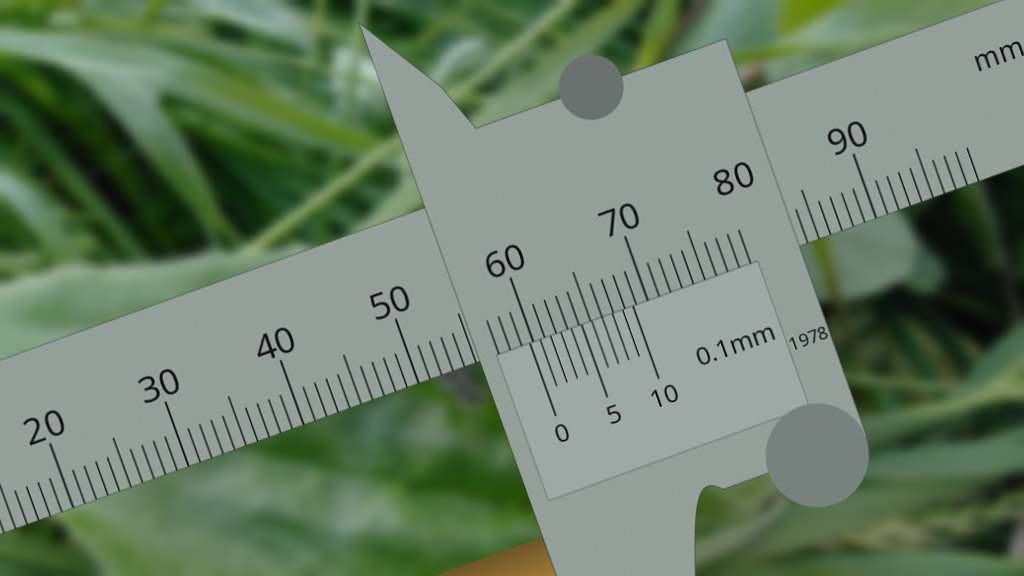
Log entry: 59.7 mm
